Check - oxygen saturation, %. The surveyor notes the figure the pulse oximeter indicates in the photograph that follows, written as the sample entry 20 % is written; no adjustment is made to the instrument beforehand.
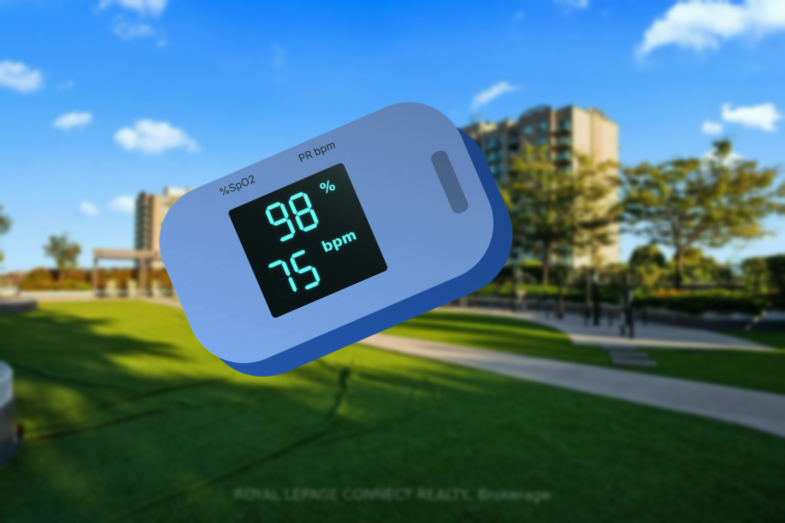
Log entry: 98 %
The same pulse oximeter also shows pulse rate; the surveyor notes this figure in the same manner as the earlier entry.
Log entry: 75 bpm
